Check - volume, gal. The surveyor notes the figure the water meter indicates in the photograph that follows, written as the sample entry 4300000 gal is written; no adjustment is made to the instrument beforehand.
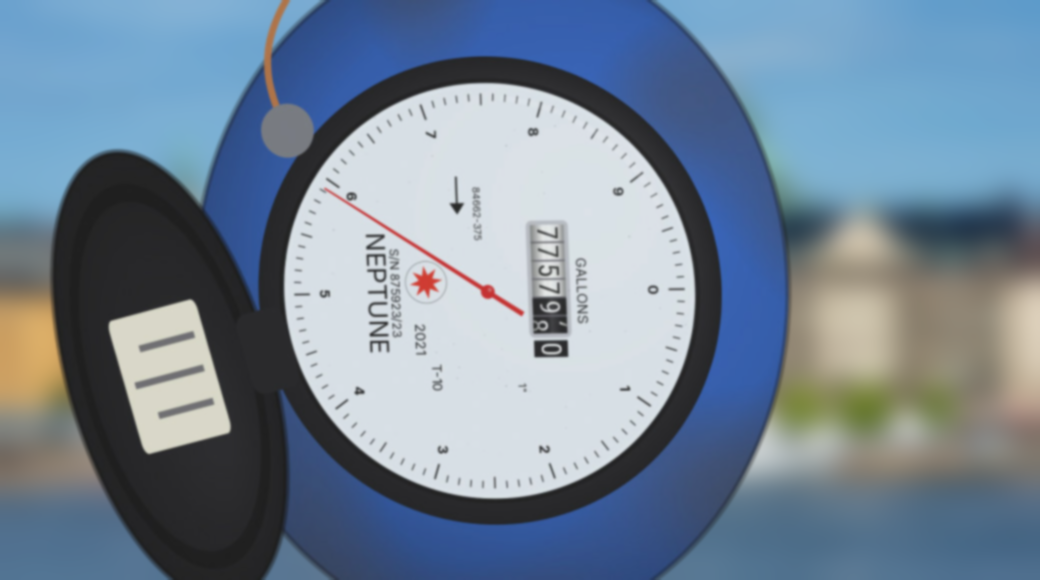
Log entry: 7757975.9 gal
